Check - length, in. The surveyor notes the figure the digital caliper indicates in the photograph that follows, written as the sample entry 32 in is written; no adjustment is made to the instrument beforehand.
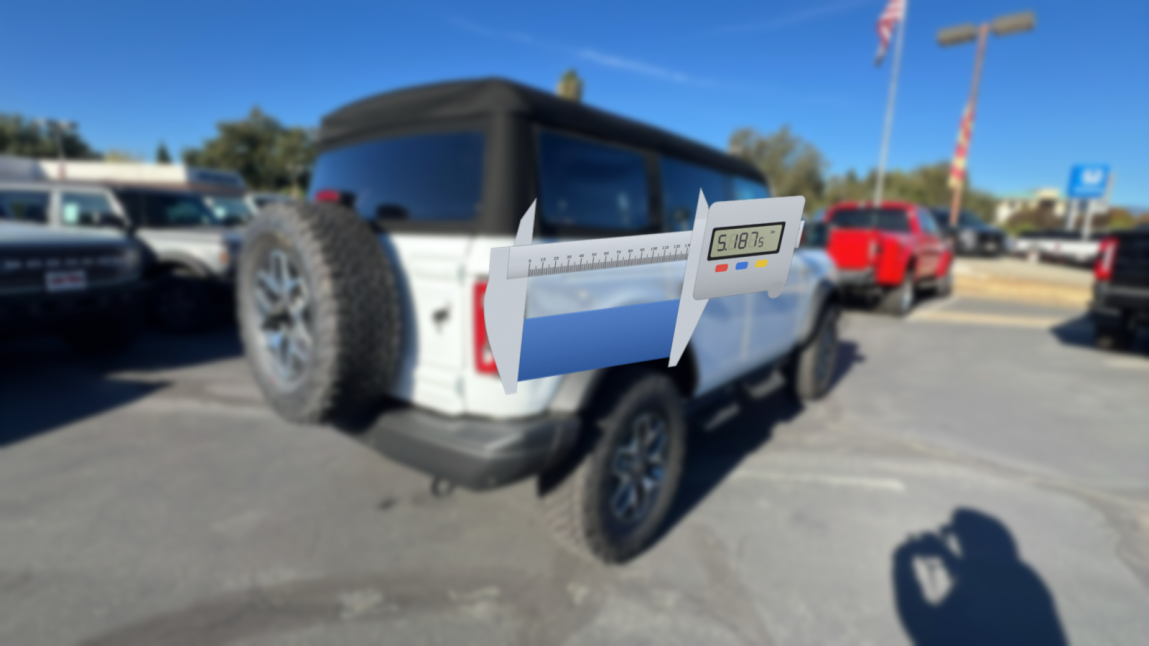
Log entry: 5.1875 in
